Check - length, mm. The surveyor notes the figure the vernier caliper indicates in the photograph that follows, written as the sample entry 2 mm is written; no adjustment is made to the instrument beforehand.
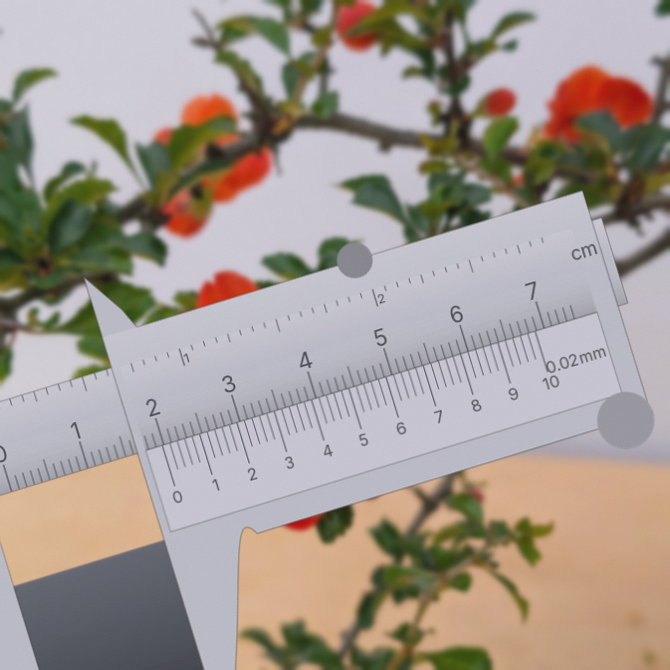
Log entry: 19.8 mm
